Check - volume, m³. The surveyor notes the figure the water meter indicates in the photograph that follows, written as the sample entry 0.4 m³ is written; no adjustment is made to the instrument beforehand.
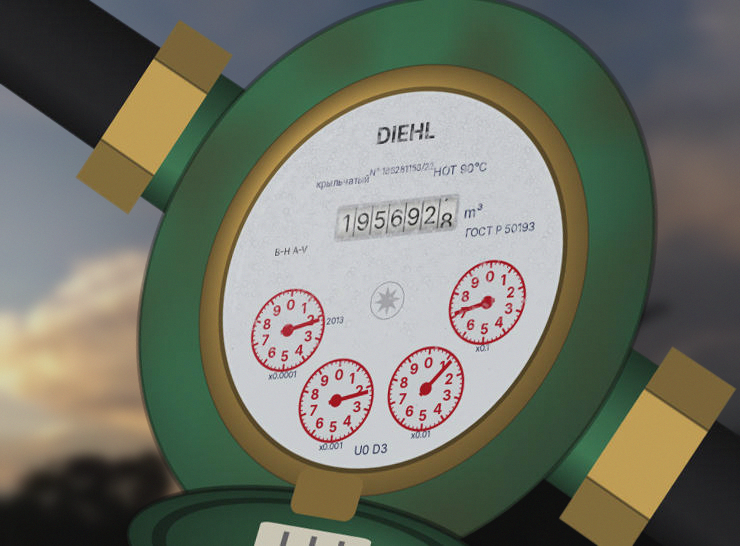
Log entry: 1956927.7122 m³
